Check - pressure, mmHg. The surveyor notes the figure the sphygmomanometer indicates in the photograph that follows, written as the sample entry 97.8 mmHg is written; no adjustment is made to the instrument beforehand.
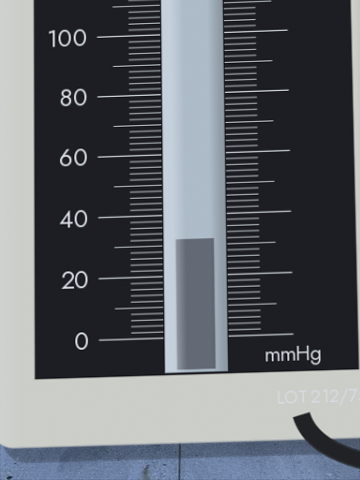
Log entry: 32 mmHg
